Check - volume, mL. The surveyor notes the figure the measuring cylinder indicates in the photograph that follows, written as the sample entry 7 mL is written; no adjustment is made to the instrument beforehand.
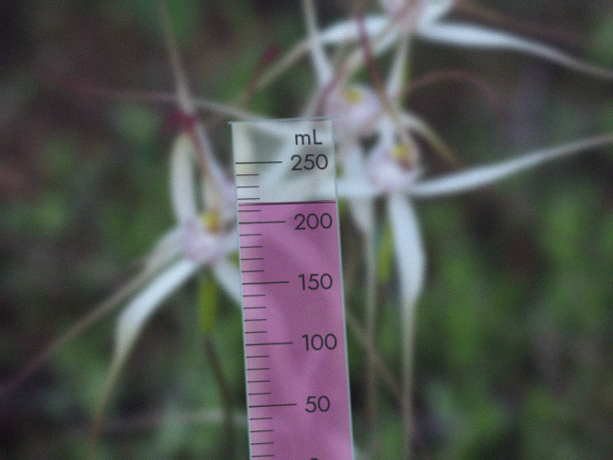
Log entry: 215 mL
